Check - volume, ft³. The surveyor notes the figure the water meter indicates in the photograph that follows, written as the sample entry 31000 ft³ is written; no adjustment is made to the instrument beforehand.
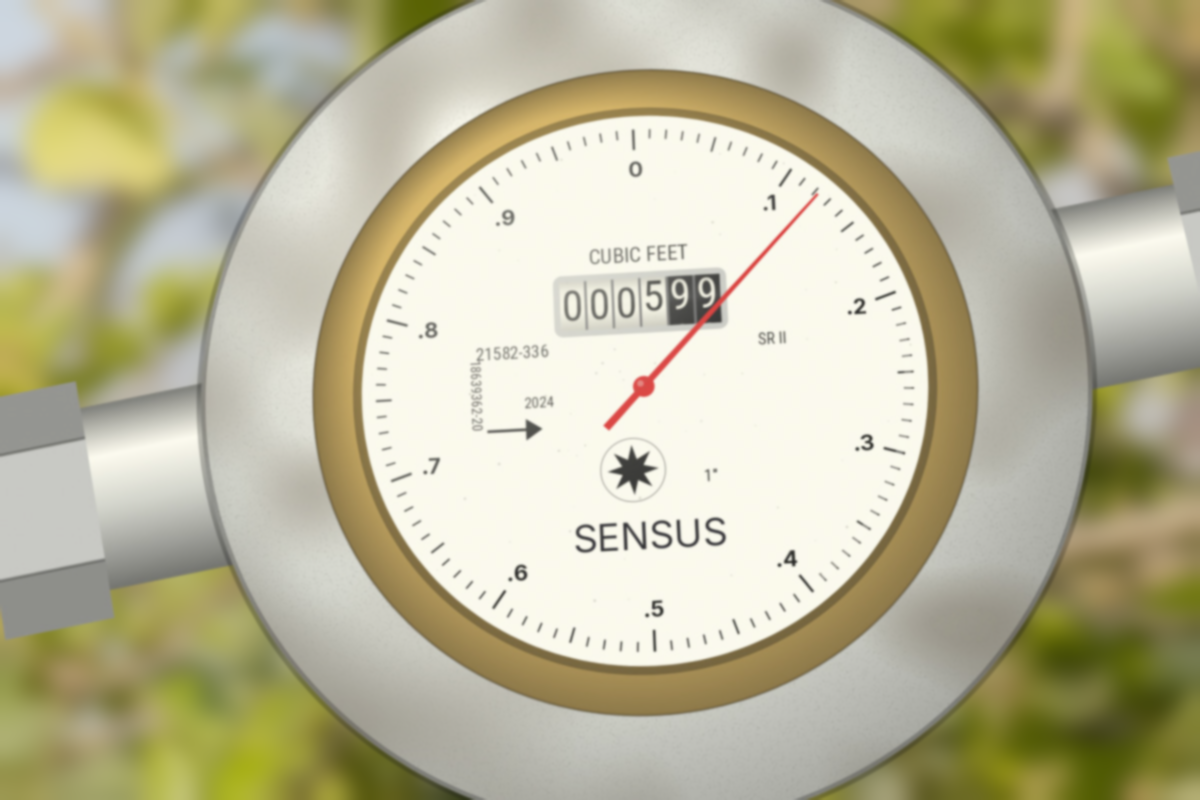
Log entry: 599.12 ft³
